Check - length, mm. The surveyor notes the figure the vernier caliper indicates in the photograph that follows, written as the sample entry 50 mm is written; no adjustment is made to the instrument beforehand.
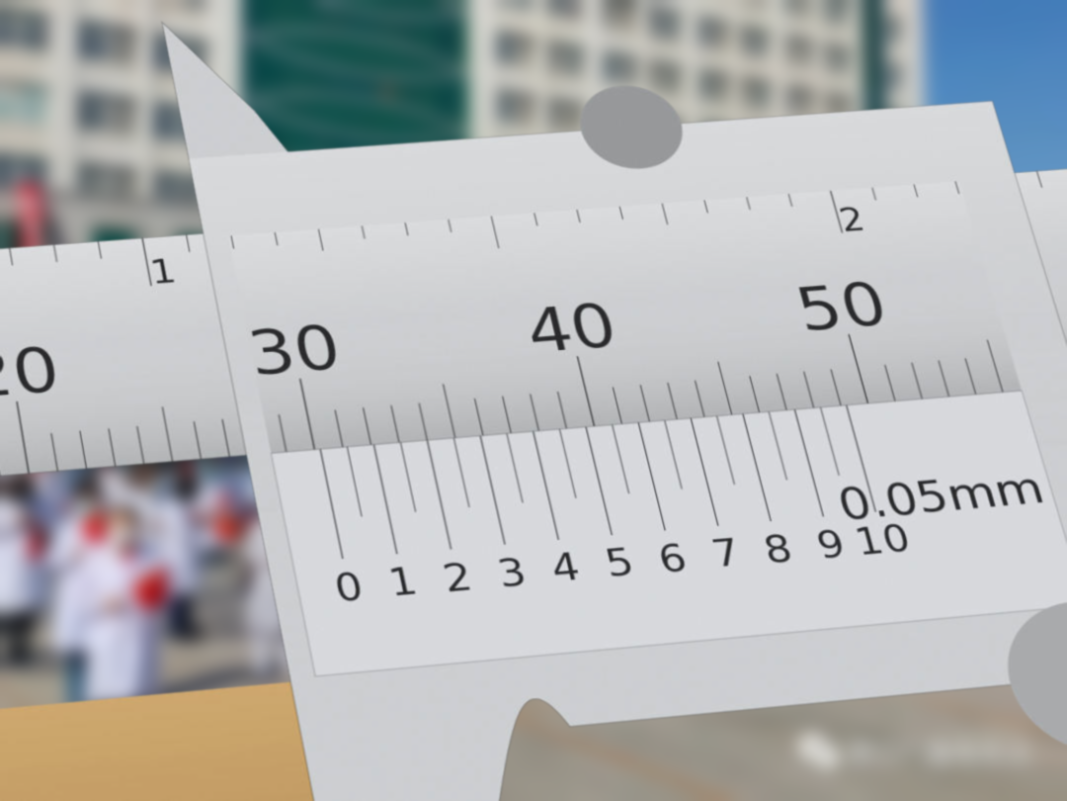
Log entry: 30.20 mm
